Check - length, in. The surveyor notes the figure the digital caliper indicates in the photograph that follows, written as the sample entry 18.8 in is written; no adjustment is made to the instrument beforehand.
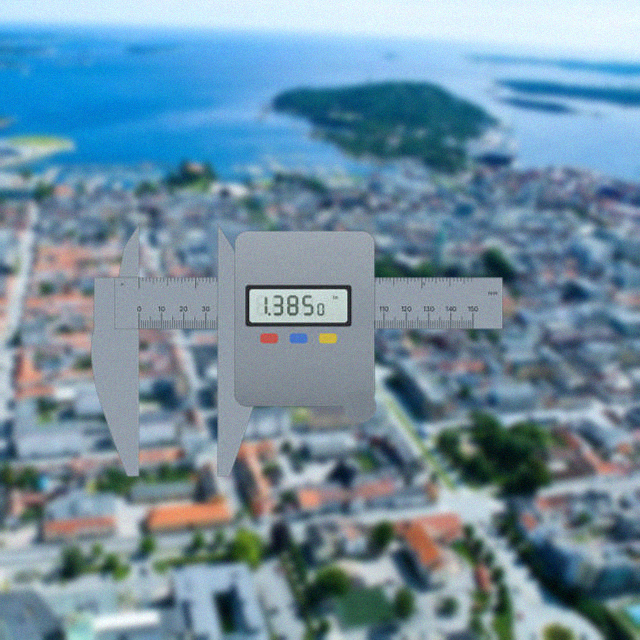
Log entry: 1.3850 in
